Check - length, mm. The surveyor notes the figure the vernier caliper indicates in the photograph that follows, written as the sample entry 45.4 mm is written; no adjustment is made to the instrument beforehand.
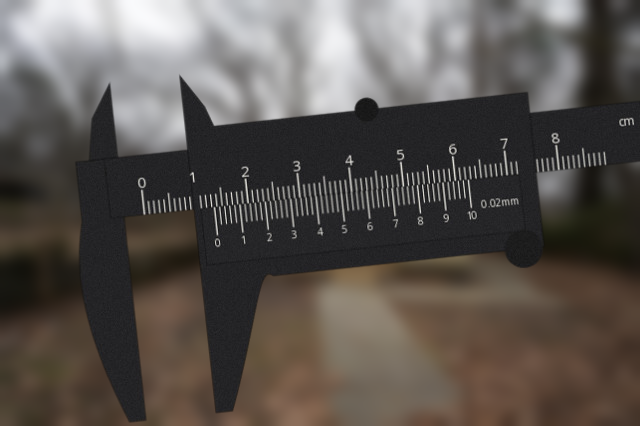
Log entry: 13.5 mm
